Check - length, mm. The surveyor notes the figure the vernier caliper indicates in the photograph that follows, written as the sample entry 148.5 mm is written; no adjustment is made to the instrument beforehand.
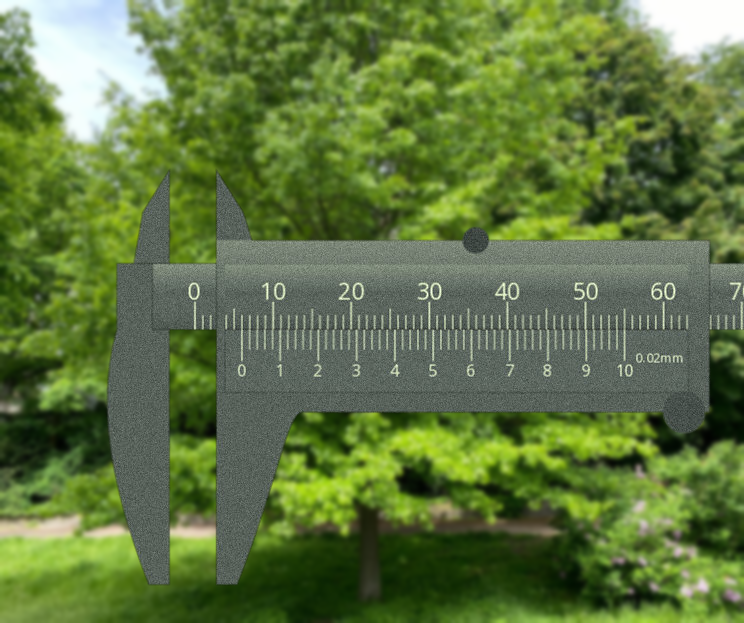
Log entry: 6.0 mm
